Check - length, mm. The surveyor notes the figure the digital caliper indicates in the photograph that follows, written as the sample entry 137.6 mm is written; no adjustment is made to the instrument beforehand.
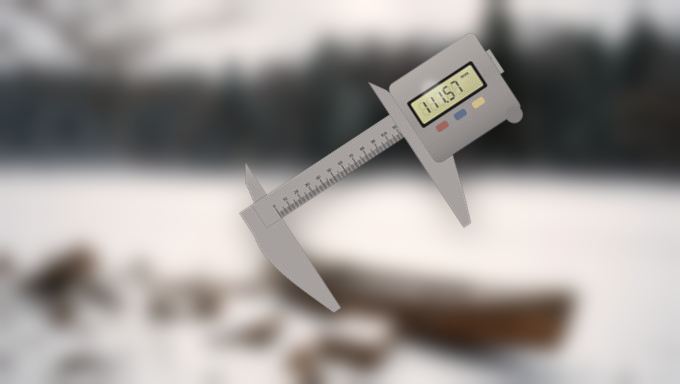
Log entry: 111.57 mm
